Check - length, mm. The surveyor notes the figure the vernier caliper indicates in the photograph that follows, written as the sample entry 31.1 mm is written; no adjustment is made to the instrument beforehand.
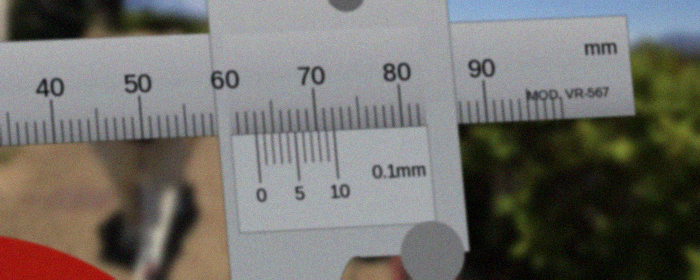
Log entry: 63.0 mm
